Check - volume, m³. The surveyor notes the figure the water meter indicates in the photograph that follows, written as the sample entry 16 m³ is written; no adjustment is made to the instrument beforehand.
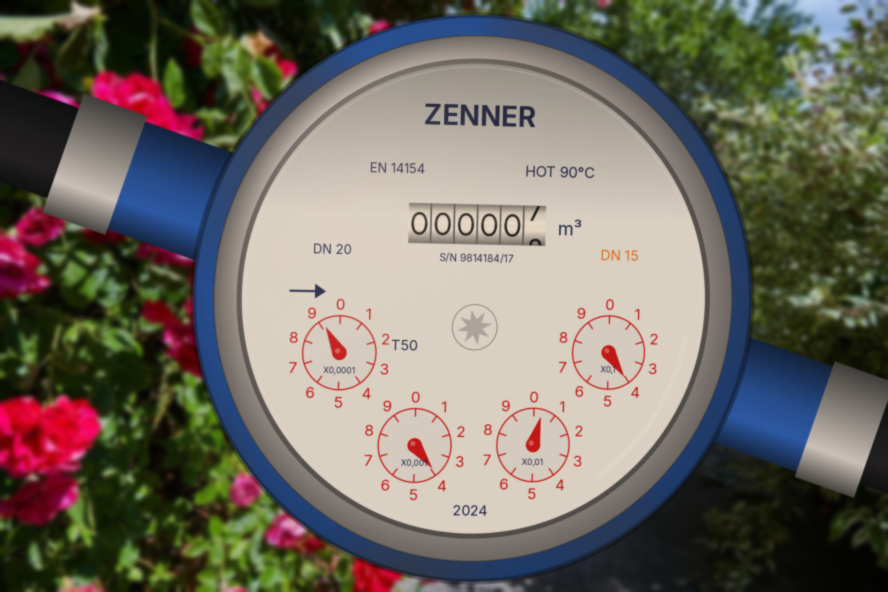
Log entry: 7.4039 m³
